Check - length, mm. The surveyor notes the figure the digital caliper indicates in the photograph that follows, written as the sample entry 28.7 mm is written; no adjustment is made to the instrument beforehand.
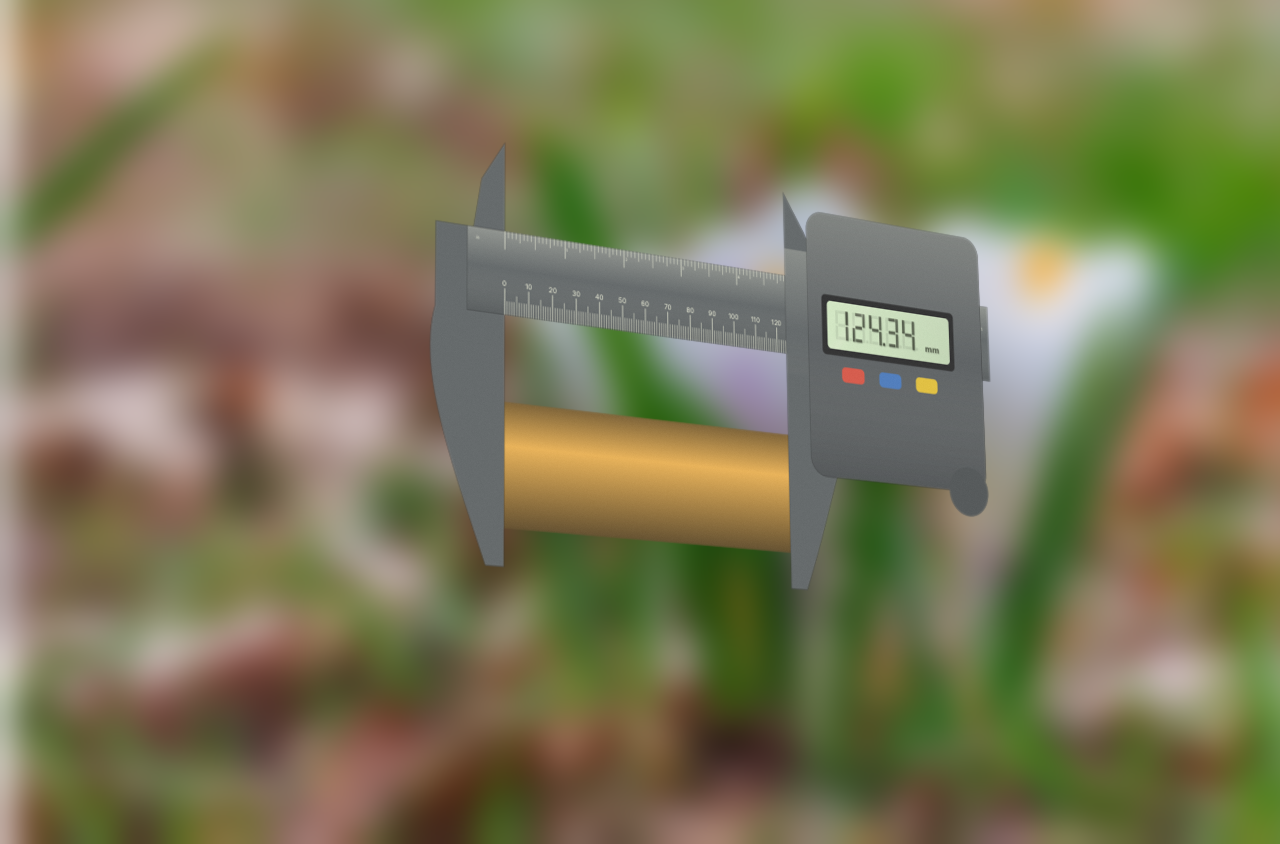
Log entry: 124.34 mm
